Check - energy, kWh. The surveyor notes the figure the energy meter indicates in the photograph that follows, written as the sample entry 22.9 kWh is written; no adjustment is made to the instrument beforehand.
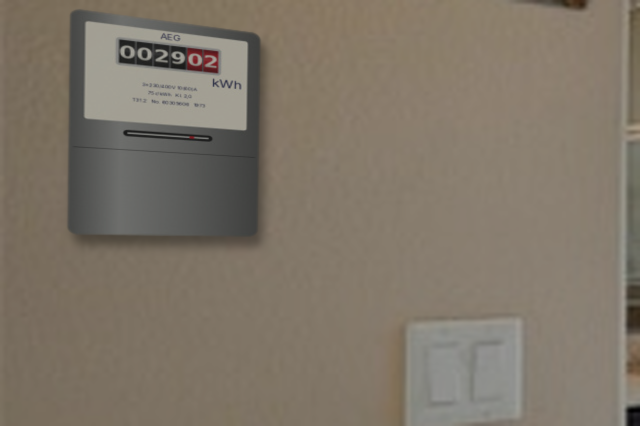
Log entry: 29.02 kWh
